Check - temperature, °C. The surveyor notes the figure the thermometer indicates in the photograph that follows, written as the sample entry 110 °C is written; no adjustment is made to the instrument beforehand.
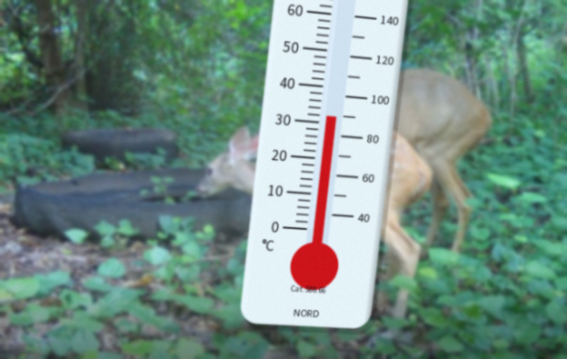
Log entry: 32 °C
